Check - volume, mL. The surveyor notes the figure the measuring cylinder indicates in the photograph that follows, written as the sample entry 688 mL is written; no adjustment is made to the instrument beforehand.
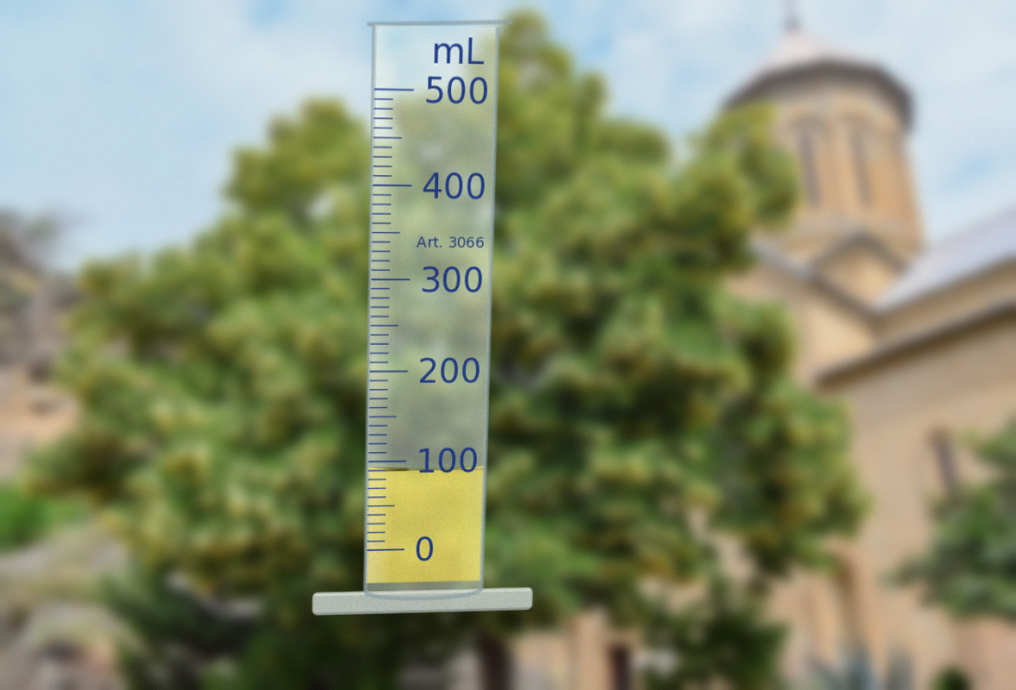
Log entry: 90 mL
